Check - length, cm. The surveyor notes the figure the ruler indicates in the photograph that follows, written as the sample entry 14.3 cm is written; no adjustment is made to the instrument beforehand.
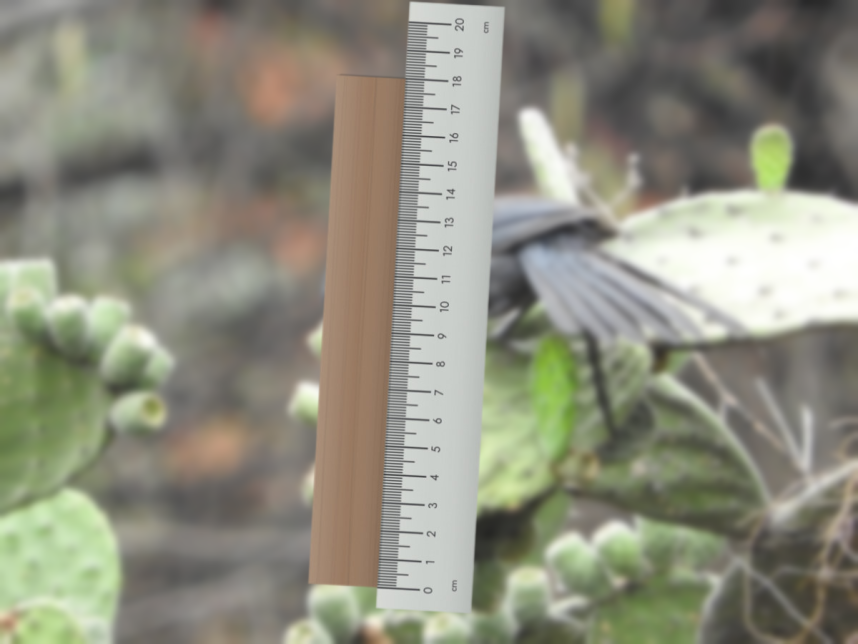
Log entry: 18 cm
